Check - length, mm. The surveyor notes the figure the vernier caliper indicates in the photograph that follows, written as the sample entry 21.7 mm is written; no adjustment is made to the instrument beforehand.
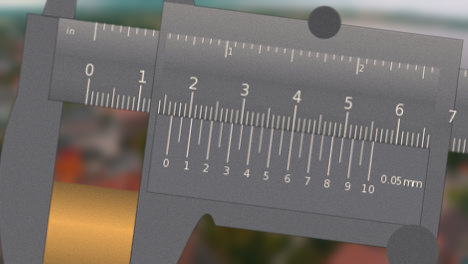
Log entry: 16.6 mm
